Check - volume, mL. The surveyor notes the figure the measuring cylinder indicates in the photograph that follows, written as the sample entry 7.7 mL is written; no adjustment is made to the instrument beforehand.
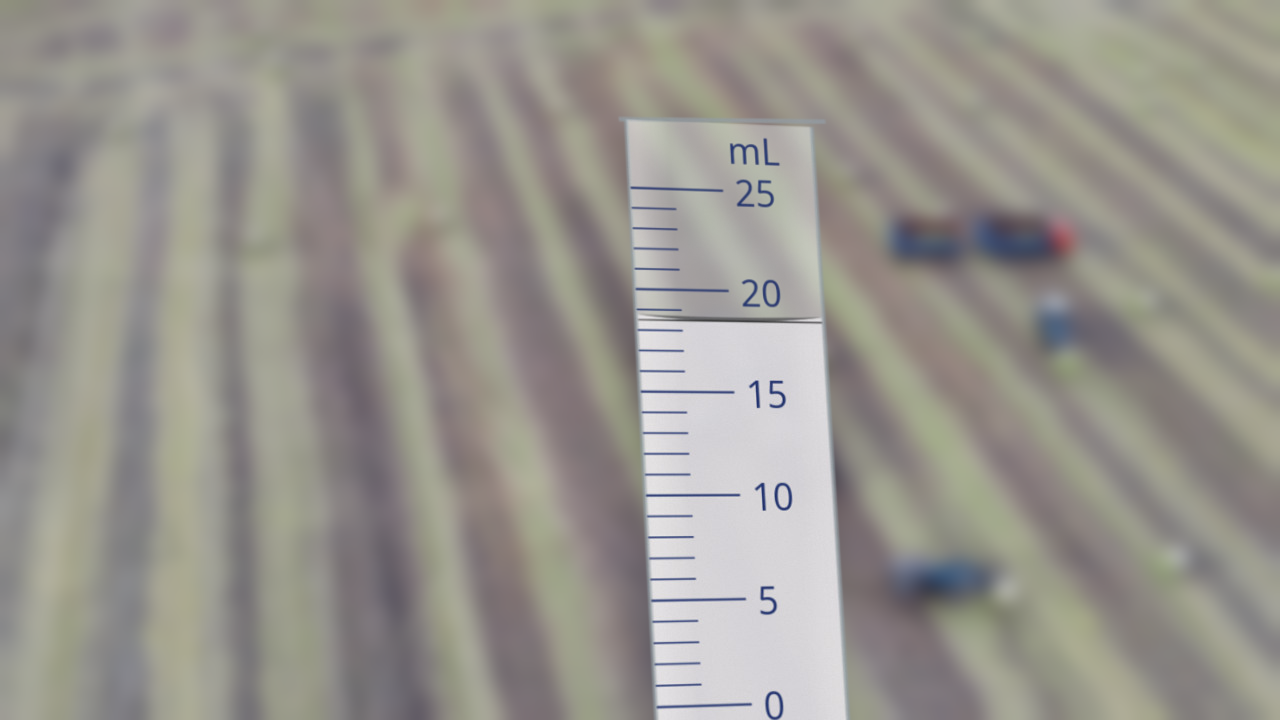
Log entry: 18.5 mL
